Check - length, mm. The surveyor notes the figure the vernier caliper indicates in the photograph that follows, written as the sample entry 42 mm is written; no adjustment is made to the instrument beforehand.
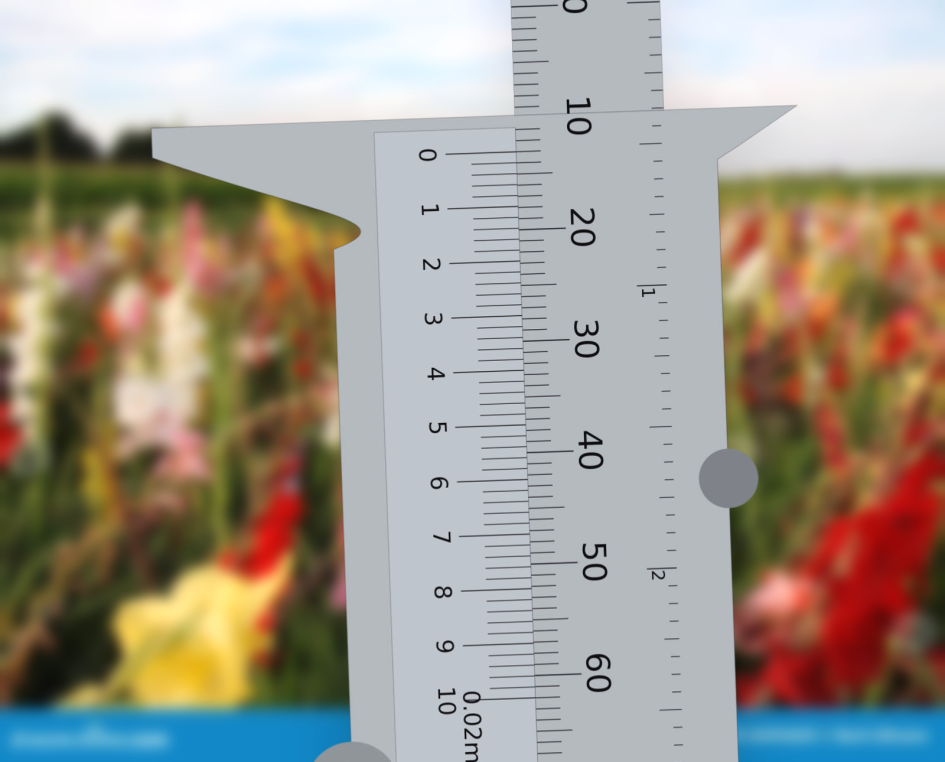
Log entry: 13.0 mm
